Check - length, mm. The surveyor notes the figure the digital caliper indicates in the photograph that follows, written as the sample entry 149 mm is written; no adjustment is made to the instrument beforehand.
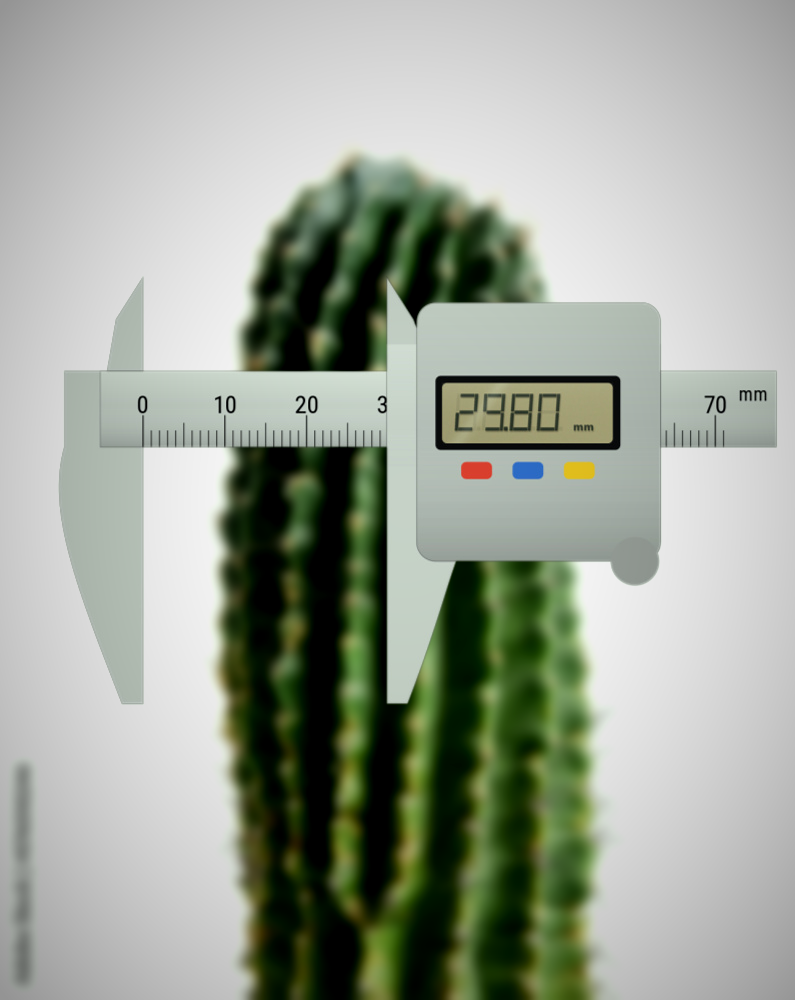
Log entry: 29.80 mm
